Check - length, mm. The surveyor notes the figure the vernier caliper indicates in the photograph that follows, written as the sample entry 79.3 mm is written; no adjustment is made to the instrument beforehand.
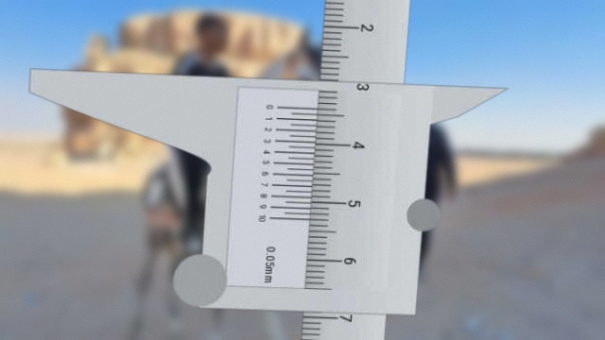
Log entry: 34.0 mm
